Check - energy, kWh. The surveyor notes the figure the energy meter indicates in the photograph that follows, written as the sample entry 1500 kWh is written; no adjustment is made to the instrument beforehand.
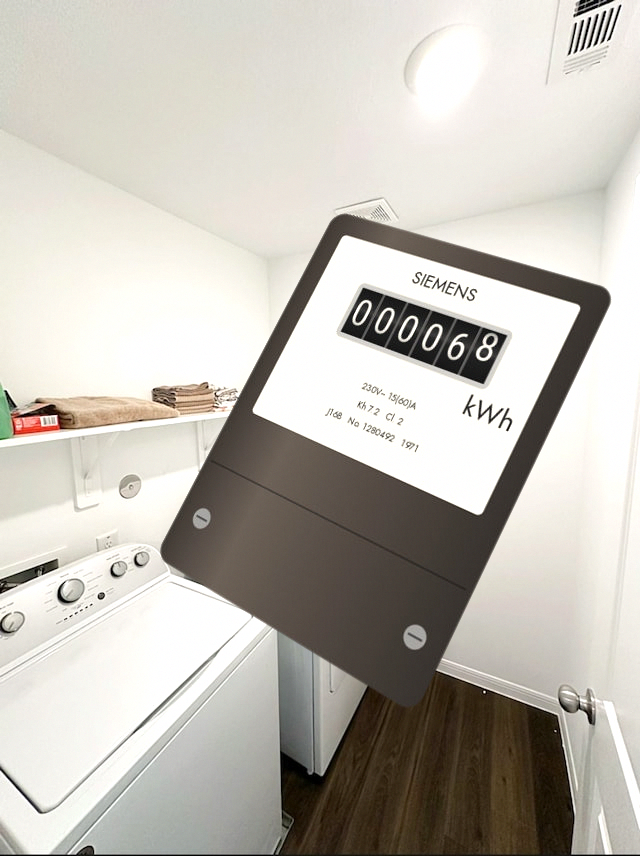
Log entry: 68 kWh
